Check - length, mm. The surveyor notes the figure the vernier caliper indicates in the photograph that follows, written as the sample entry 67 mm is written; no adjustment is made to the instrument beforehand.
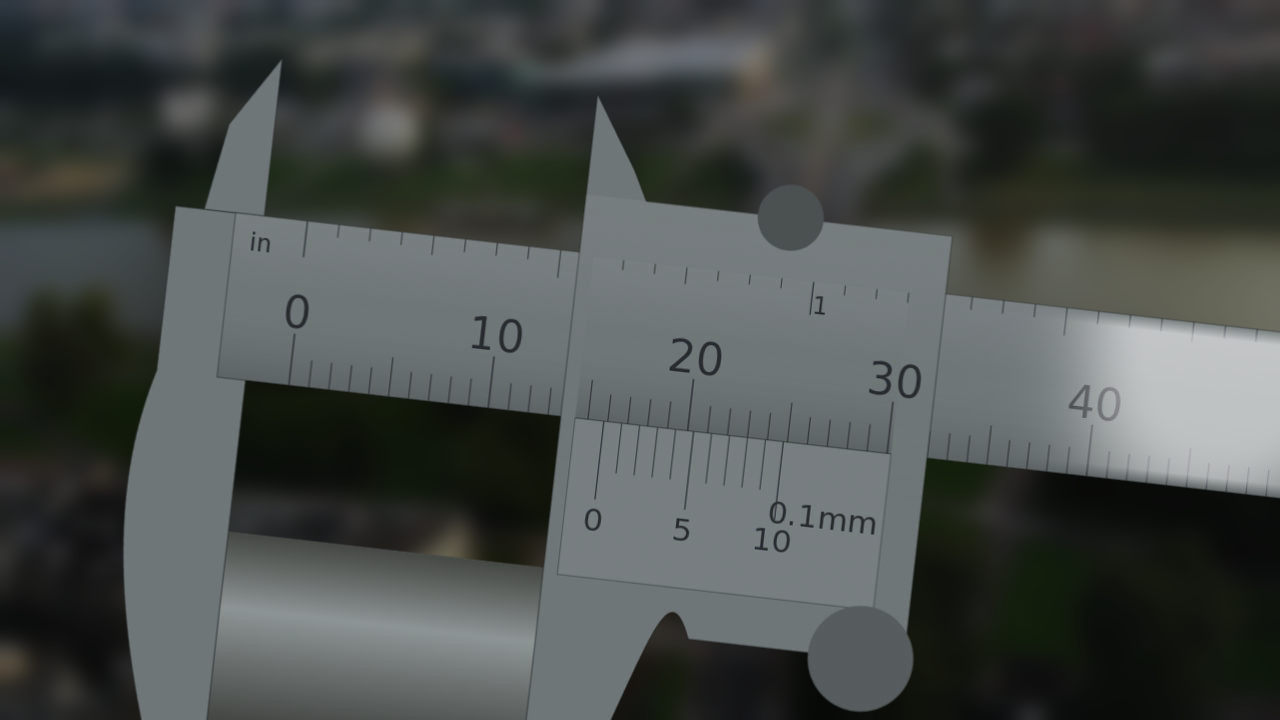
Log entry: 15.8 mm
